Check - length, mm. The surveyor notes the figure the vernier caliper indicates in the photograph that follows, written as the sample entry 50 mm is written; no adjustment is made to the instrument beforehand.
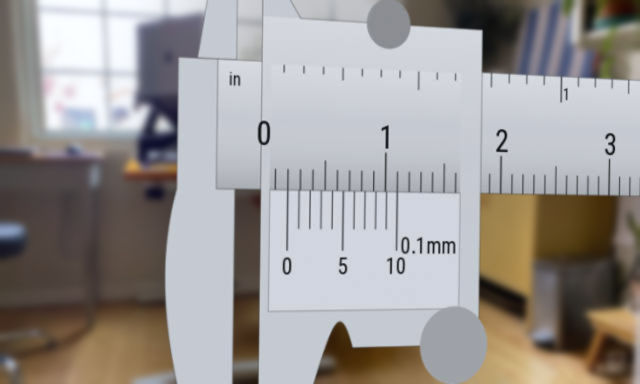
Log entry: 2.0 mm
